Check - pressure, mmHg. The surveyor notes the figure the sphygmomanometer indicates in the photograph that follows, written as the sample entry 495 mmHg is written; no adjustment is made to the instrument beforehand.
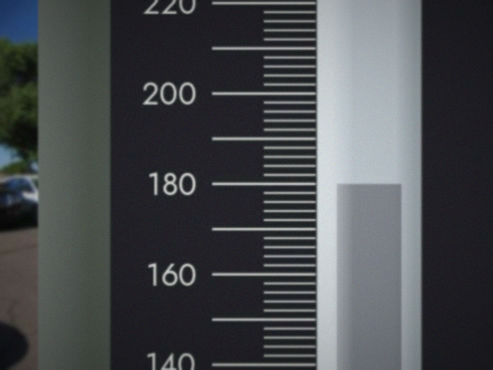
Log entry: 180 mmHg
